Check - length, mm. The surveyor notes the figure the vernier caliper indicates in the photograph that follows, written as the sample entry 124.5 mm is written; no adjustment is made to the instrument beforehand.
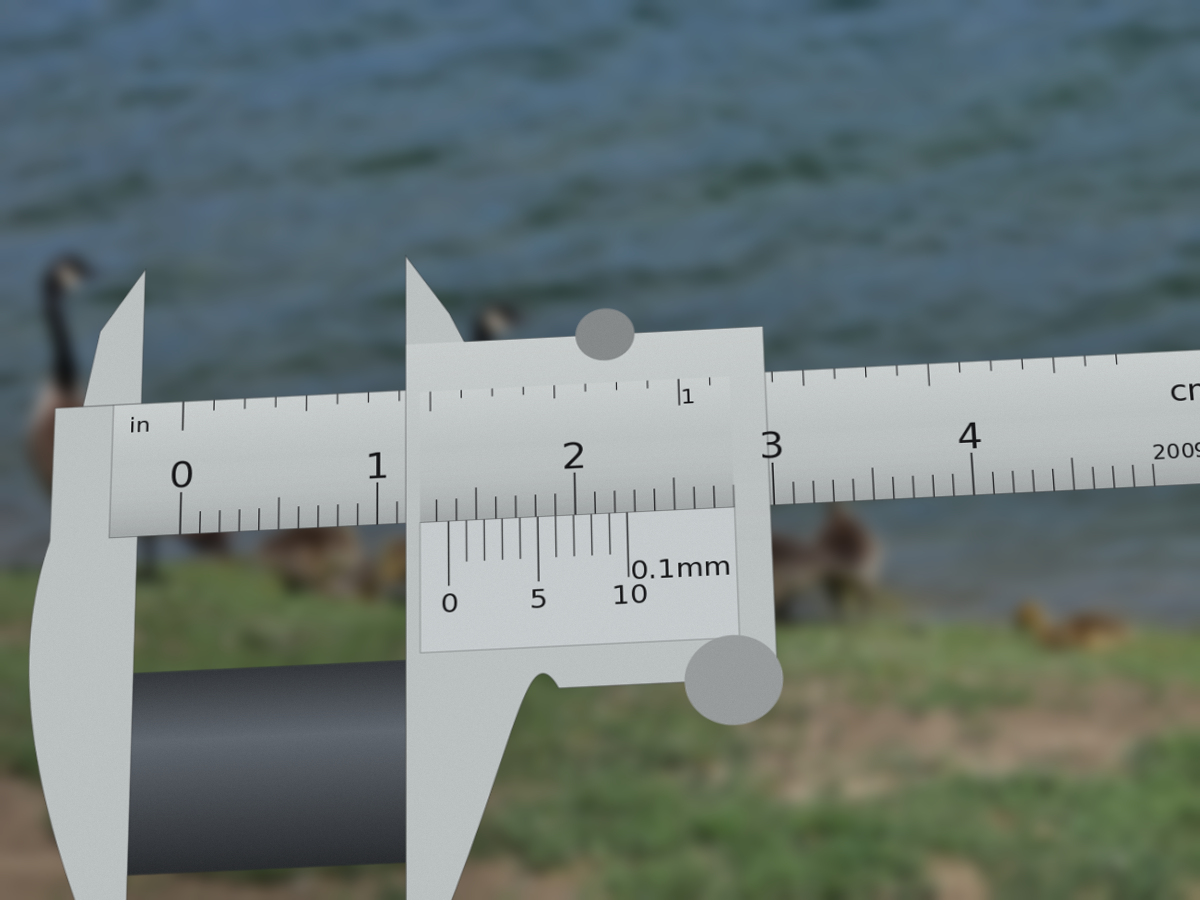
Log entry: 13.6 mm
